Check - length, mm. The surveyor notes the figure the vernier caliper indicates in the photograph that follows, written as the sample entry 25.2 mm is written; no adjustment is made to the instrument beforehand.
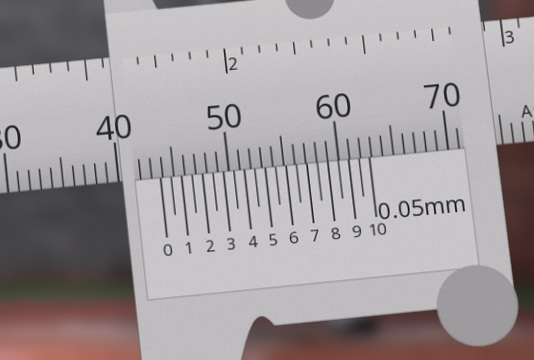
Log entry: 43.8 mm
